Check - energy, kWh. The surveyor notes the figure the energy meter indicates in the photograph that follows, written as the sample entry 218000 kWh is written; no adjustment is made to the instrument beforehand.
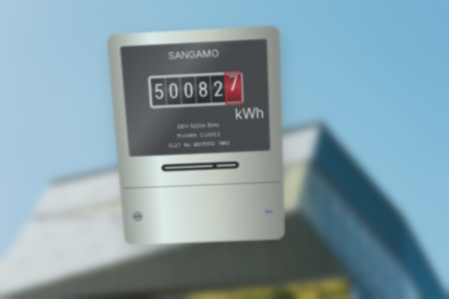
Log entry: 50082.7 kWh
